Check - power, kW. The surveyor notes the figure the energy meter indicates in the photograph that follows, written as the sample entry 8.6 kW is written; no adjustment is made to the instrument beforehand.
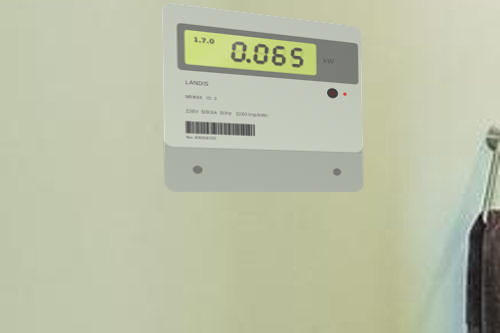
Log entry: 0.065 kW
